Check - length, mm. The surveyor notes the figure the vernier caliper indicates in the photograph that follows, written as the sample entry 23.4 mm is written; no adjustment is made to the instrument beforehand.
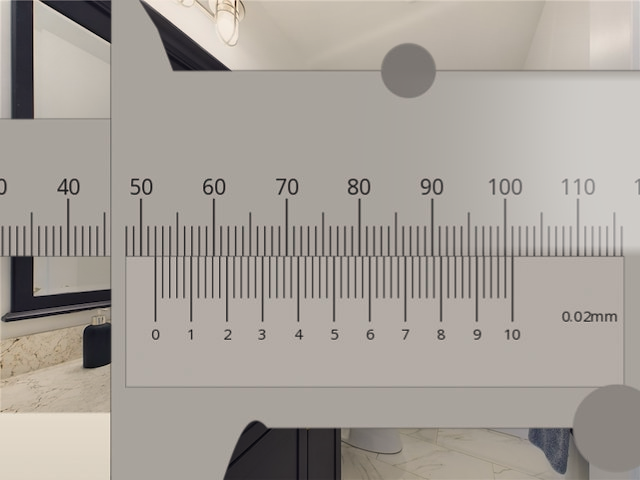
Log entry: 52.0 mm
